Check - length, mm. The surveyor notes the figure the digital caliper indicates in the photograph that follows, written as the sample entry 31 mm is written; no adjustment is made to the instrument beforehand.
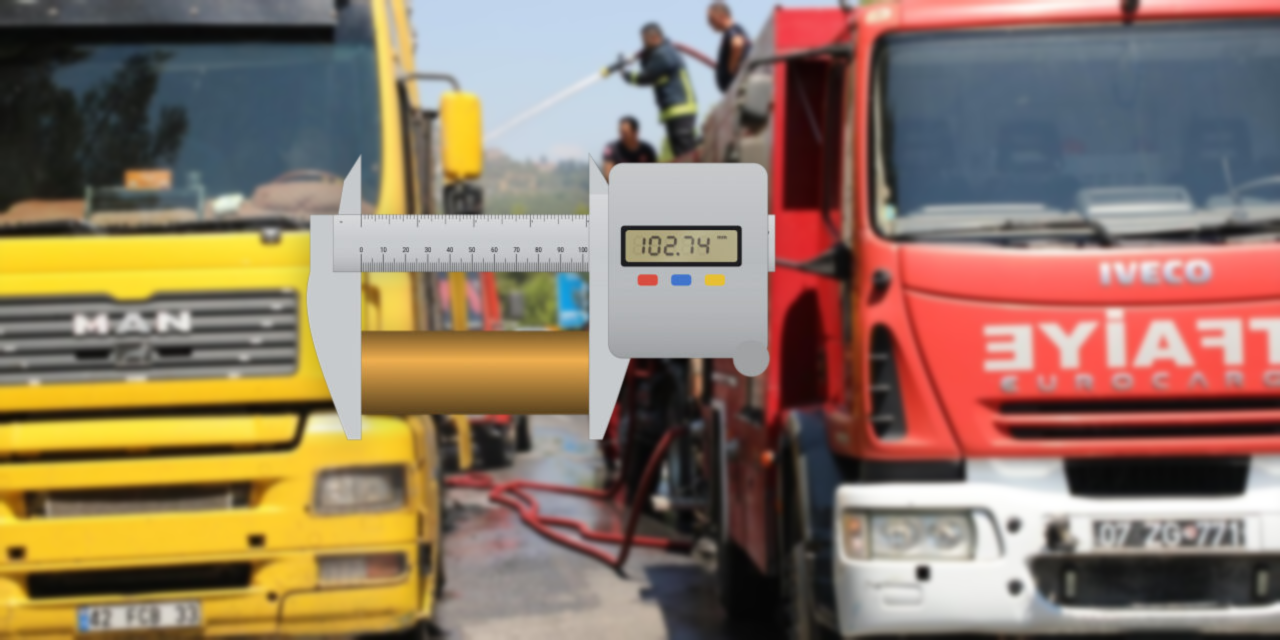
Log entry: 102.74 mm
